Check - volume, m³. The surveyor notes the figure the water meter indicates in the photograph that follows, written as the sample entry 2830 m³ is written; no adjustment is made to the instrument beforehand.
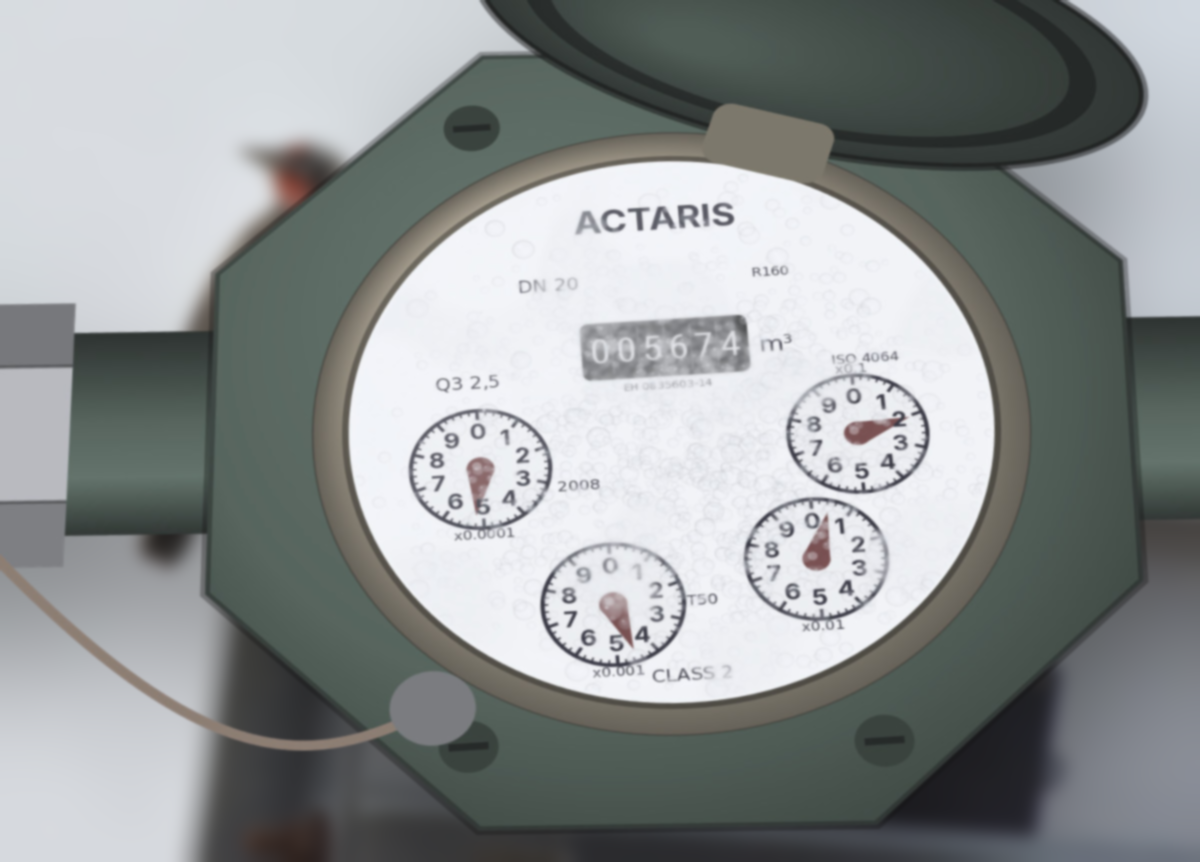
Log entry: 5674.2045 m³
